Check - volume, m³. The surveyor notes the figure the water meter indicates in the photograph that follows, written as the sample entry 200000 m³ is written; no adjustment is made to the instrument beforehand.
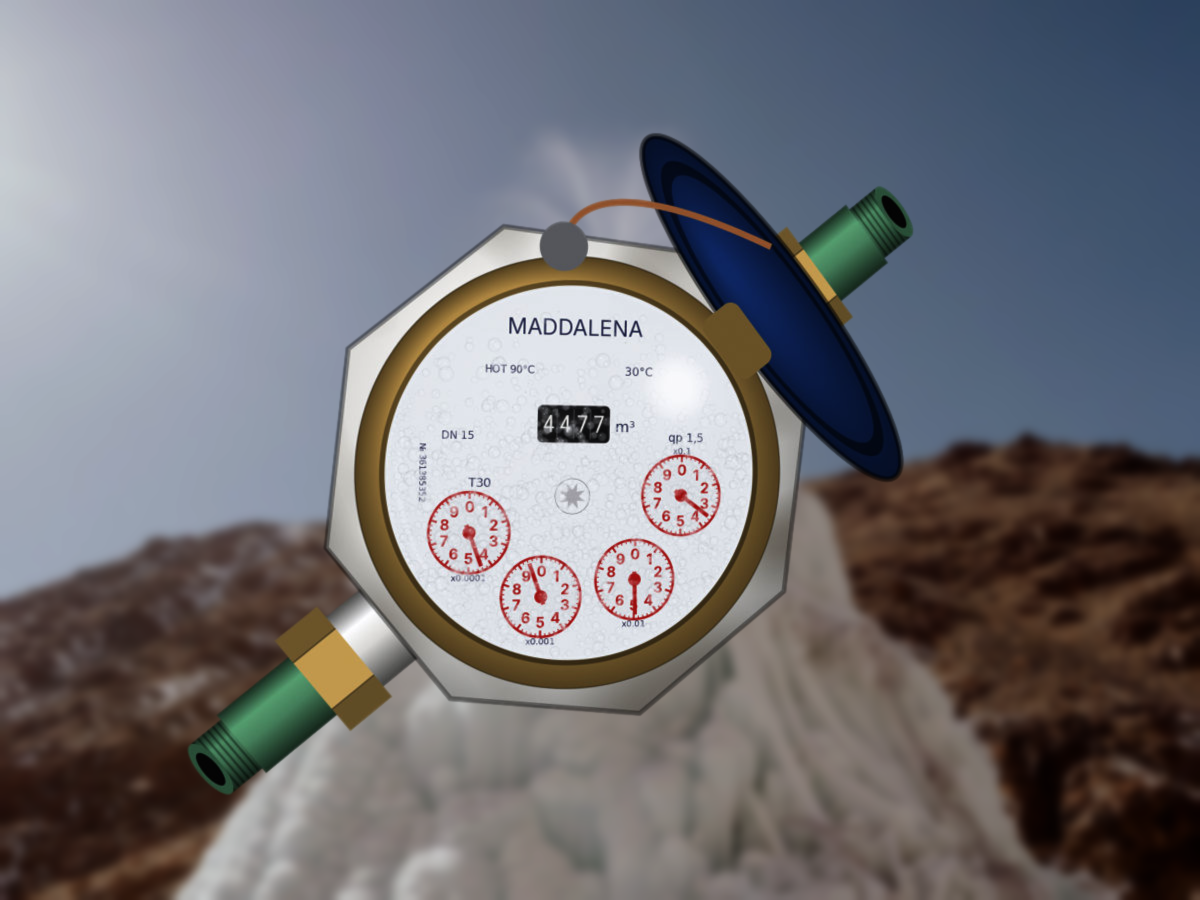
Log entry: 4477.3494 m³
